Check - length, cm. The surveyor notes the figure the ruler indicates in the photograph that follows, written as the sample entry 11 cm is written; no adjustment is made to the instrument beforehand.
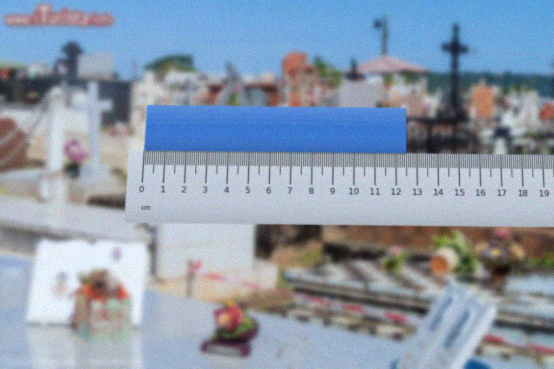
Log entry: 12.5 cm
